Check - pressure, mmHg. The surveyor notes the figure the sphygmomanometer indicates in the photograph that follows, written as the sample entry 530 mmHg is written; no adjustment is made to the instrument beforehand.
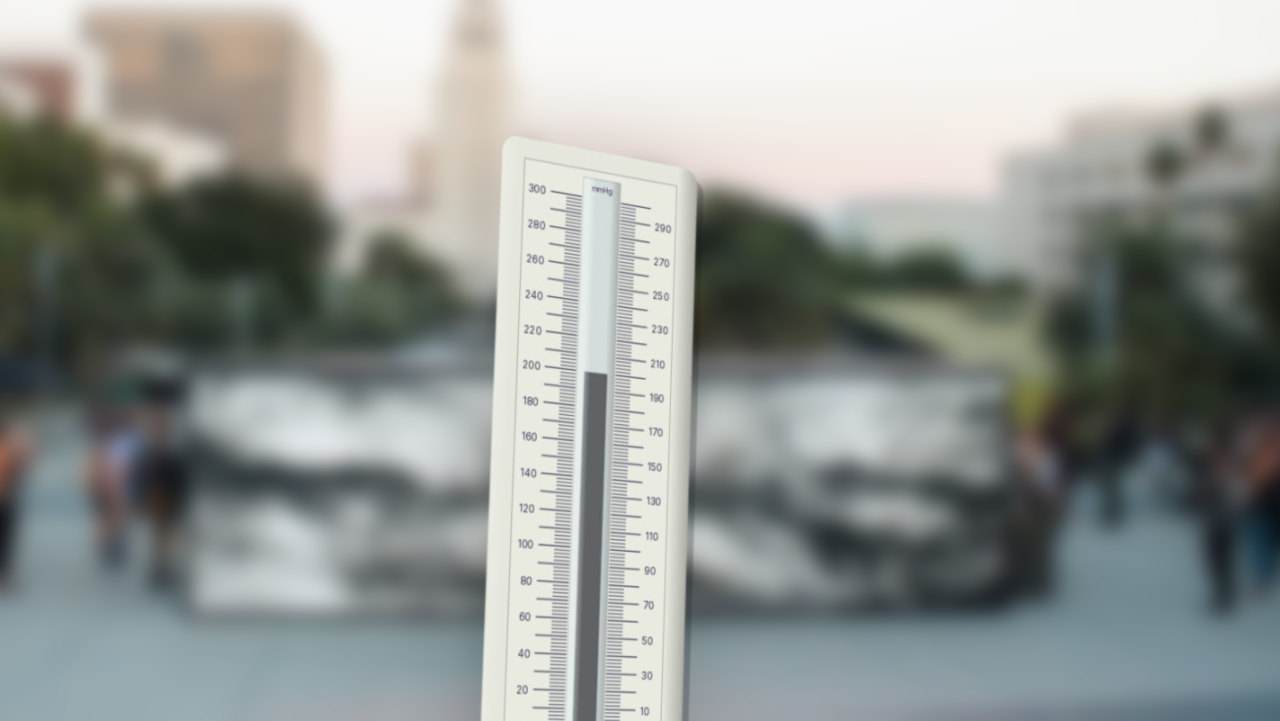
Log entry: 200 mmHg
